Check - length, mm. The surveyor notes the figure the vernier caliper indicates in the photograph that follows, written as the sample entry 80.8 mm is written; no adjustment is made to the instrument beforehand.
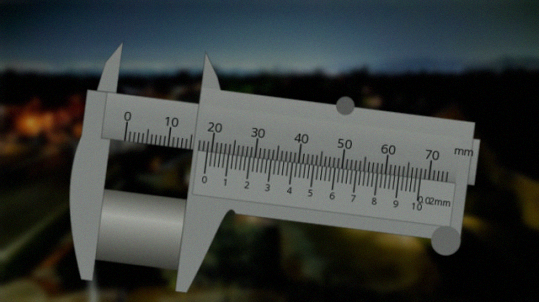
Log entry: 19.0 mm
